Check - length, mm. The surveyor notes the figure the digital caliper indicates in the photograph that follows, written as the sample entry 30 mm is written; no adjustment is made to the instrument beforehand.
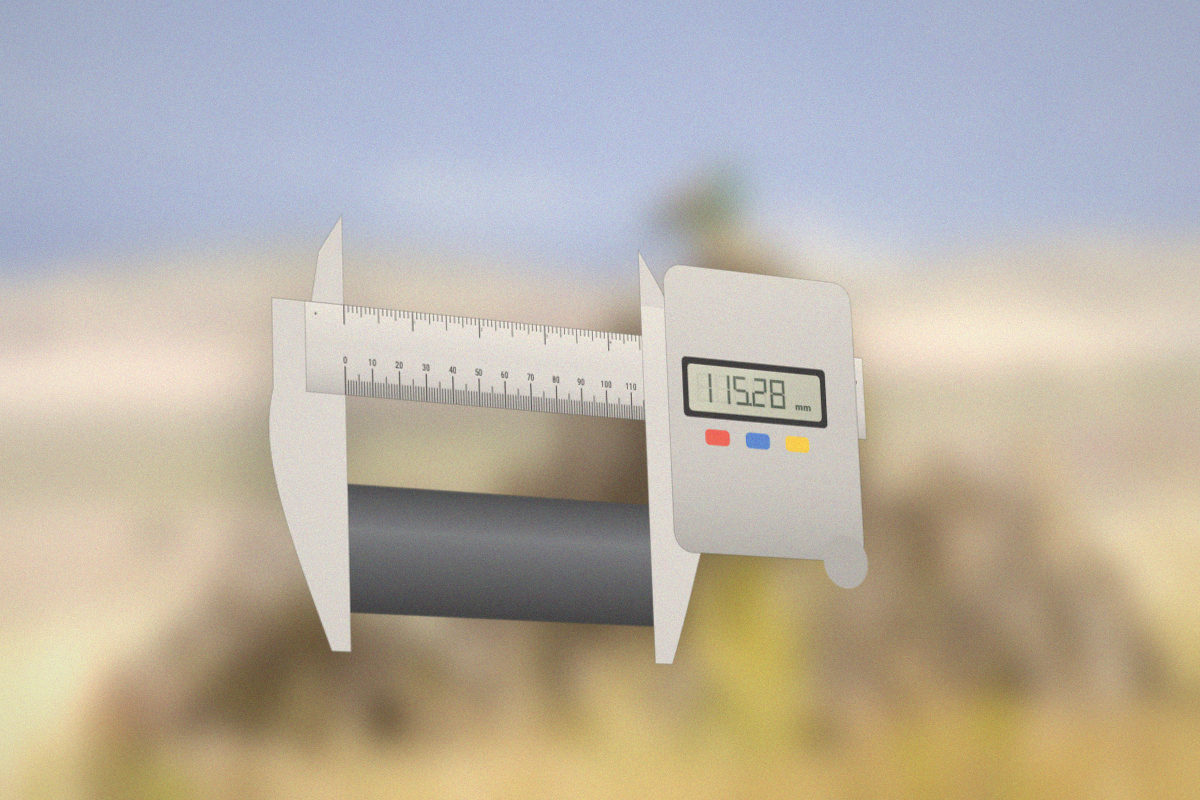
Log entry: 115.28 mm
